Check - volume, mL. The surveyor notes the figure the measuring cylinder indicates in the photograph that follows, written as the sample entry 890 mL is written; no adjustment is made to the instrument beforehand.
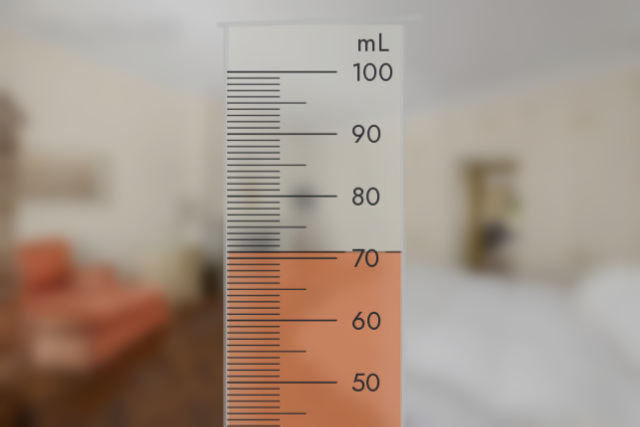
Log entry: 71 mL
